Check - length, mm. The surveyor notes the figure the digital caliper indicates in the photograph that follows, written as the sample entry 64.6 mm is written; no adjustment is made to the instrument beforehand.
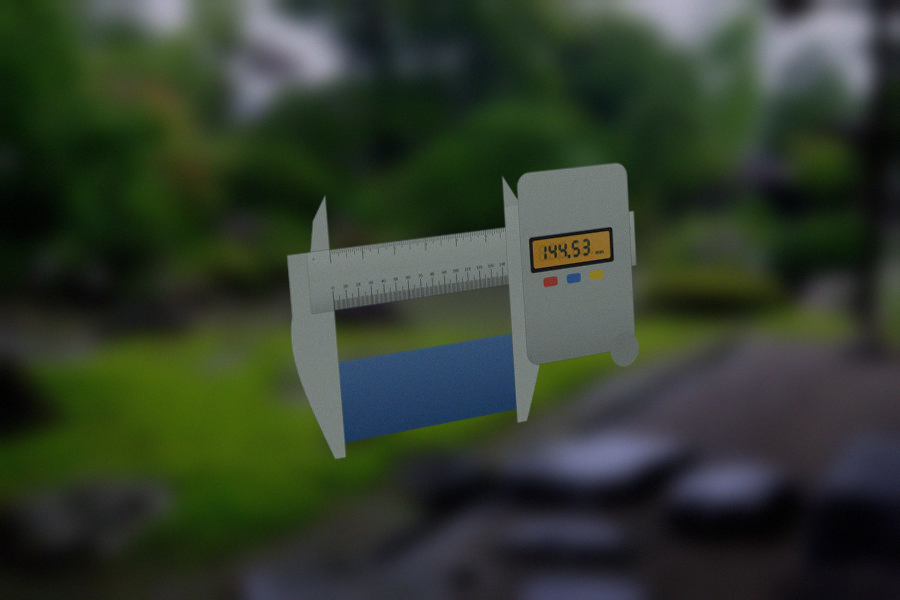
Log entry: 144.53 mm
